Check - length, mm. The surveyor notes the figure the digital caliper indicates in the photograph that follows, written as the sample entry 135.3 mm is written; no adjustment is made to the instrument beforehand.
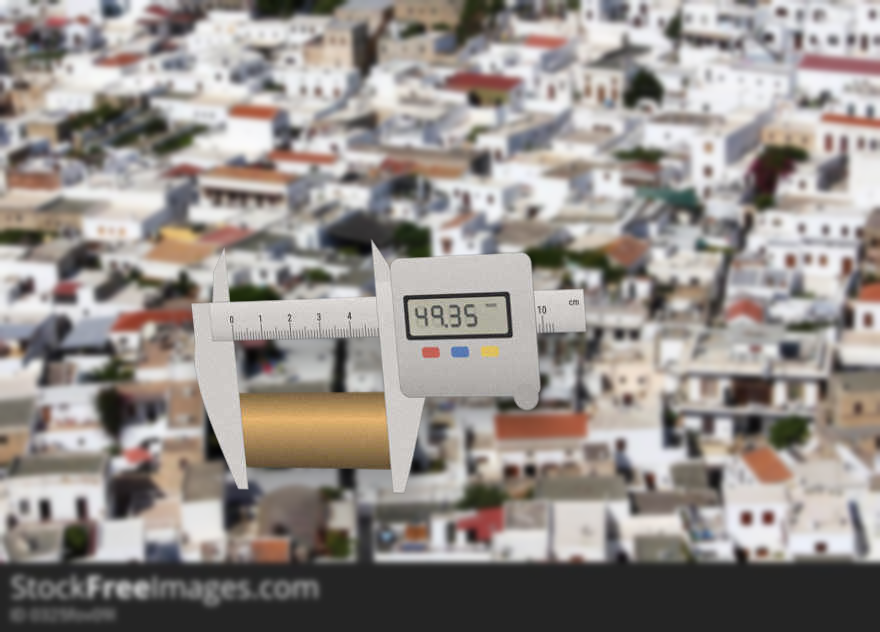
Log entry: 49.35 mm
